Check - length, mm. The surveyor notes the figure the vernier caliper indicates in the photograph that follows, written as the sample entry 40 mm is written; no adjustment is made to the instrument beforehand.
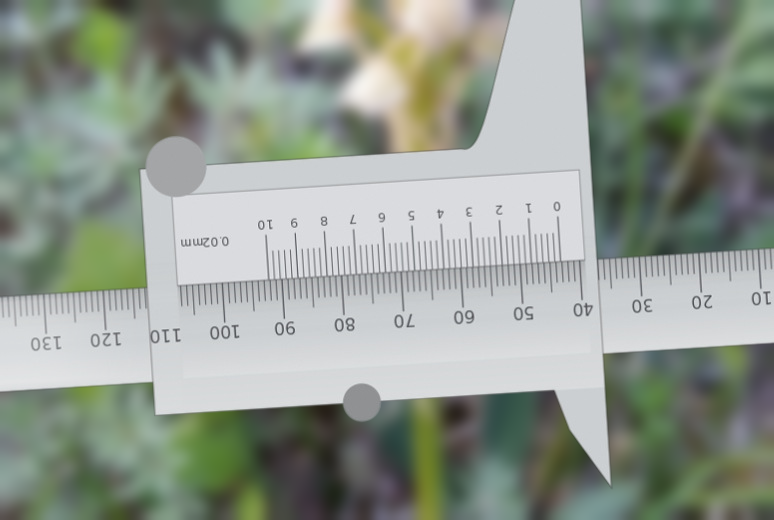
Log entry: 43.2 mm
